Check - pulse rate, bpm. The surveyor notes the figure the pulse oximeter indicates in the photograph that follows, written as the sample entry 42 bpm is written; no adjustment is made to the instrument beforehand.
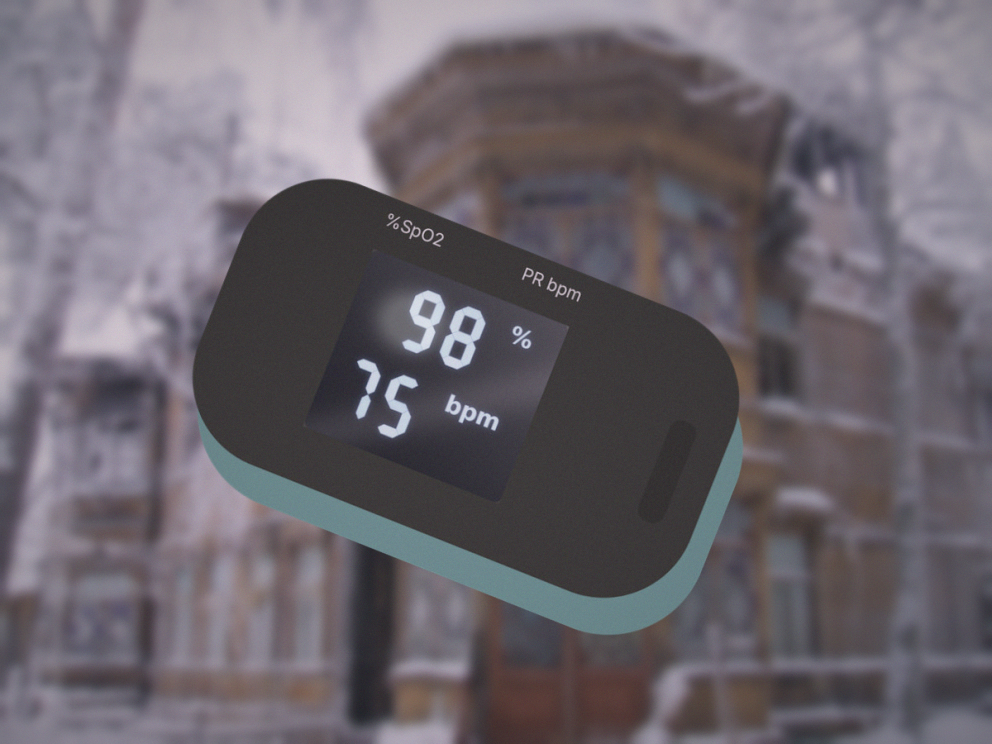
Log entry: 75 bpm
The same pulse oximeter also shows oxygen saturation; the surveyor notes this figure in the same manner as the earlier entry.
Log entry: 98 %
